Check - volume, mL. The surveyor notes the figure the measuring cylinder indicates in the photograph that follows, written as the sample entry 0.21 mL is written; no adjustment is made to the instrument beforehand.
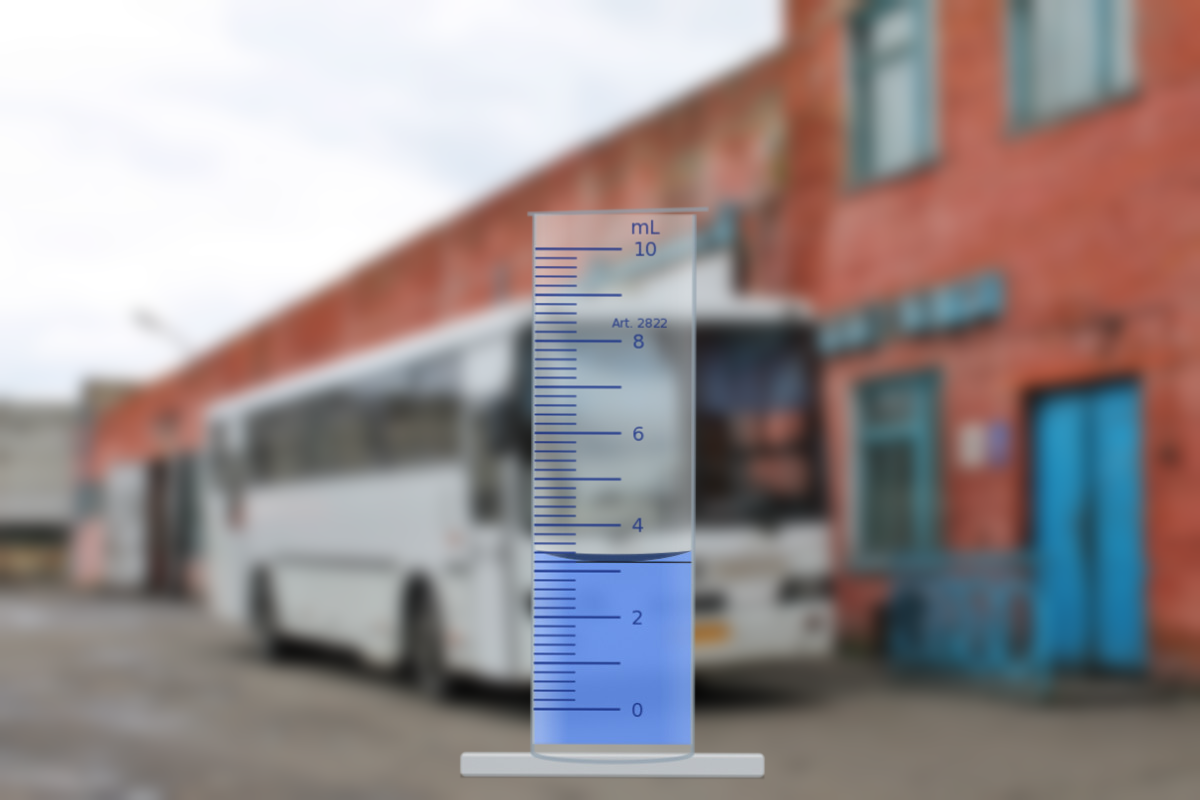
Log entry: 3.2 mL
